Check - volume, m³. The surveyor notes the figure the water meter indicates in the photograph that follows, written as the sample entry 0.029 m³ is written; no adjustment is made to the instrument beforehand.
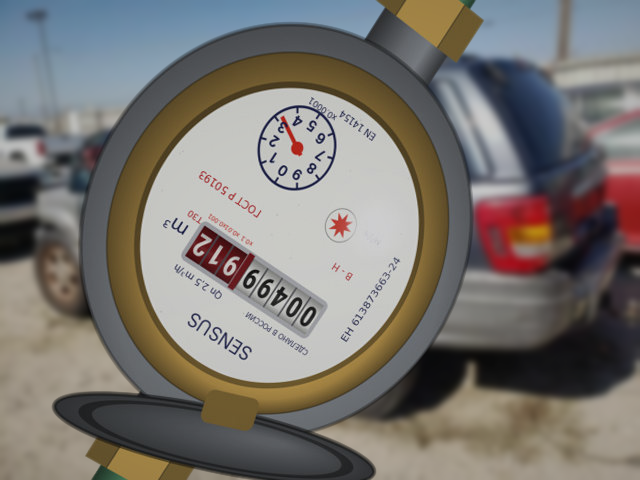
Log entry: 499.9123 m³
